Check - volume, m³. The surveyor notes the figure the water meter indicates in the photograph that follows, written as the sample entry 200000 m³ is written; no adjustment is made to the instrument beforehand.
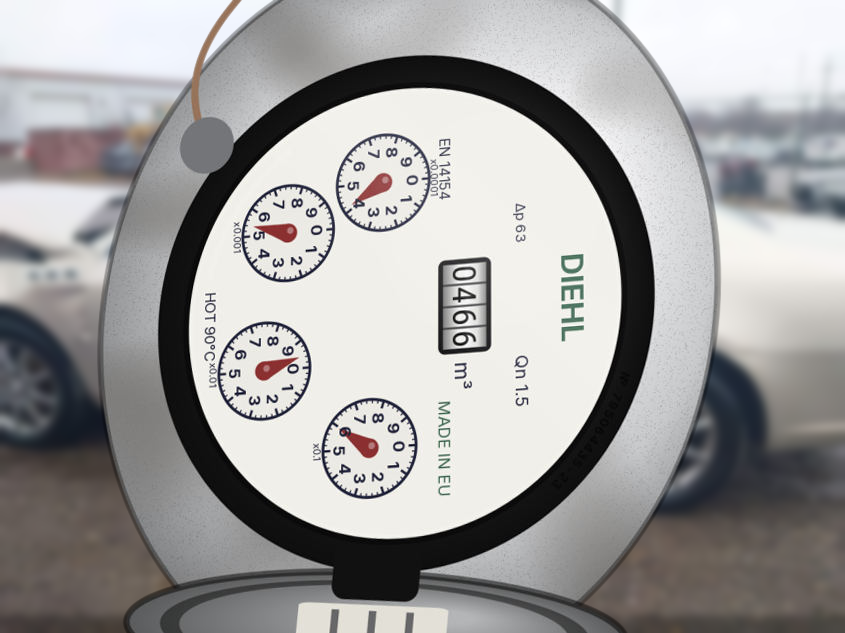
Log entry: 466.5954 m³
